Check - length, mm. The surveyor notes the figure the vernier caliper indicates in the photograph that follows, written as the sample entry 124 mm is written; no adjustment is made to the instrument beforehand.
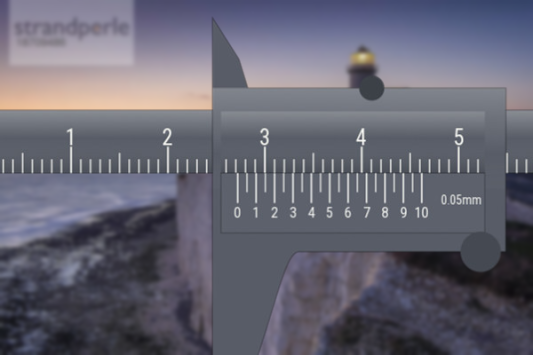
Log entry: 27.2 mm
